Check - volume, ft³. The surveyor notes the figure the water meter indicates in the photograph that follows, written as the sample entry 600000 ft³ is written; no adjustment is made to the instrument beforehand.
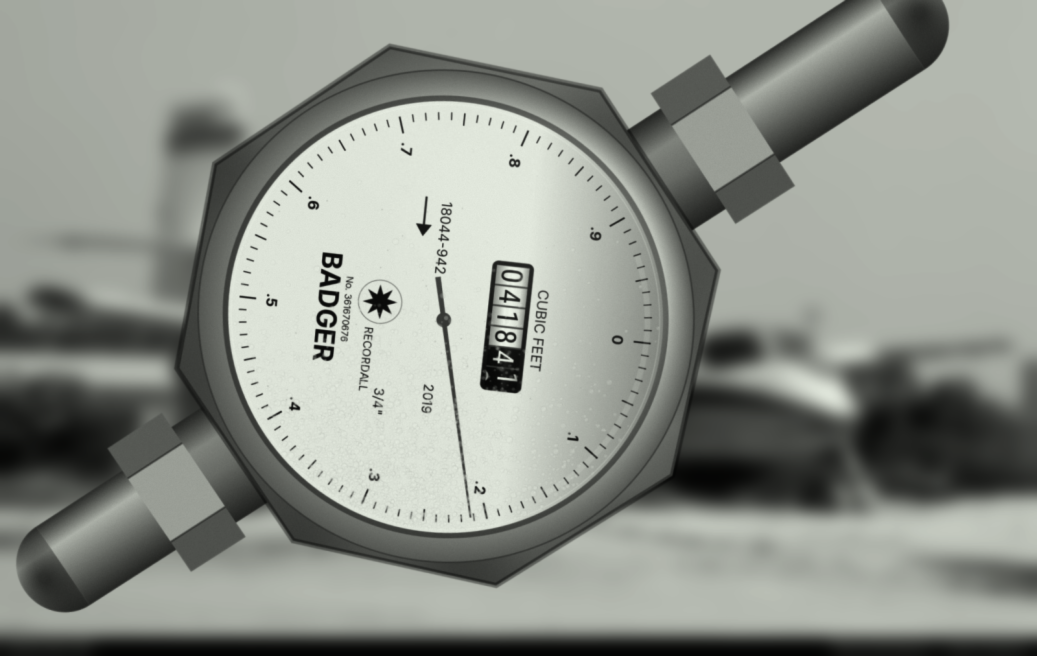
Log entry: 41841.21 ft³
